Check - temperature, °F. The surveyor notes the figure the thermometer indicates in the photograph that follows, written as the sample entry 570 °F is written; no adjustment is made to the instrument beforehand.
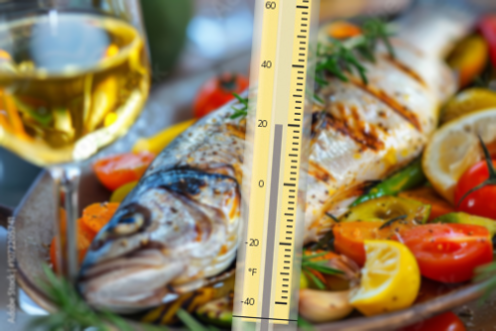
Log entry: 20 °F
